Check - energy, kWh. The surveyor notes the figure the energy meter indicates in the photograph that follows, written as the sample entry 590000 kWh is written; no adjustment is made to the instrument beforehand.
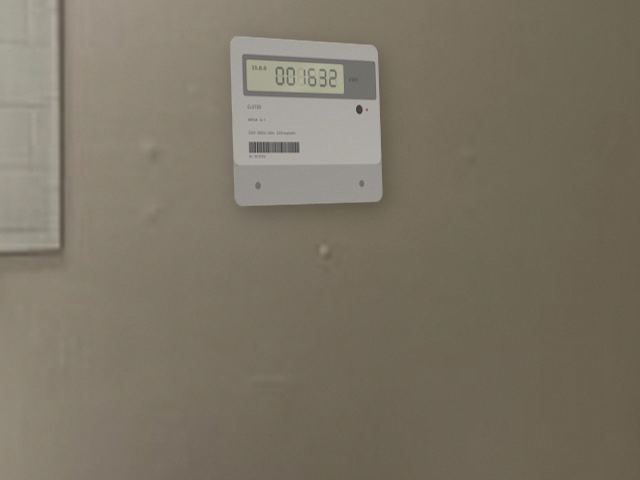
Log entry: 1632 kWh
